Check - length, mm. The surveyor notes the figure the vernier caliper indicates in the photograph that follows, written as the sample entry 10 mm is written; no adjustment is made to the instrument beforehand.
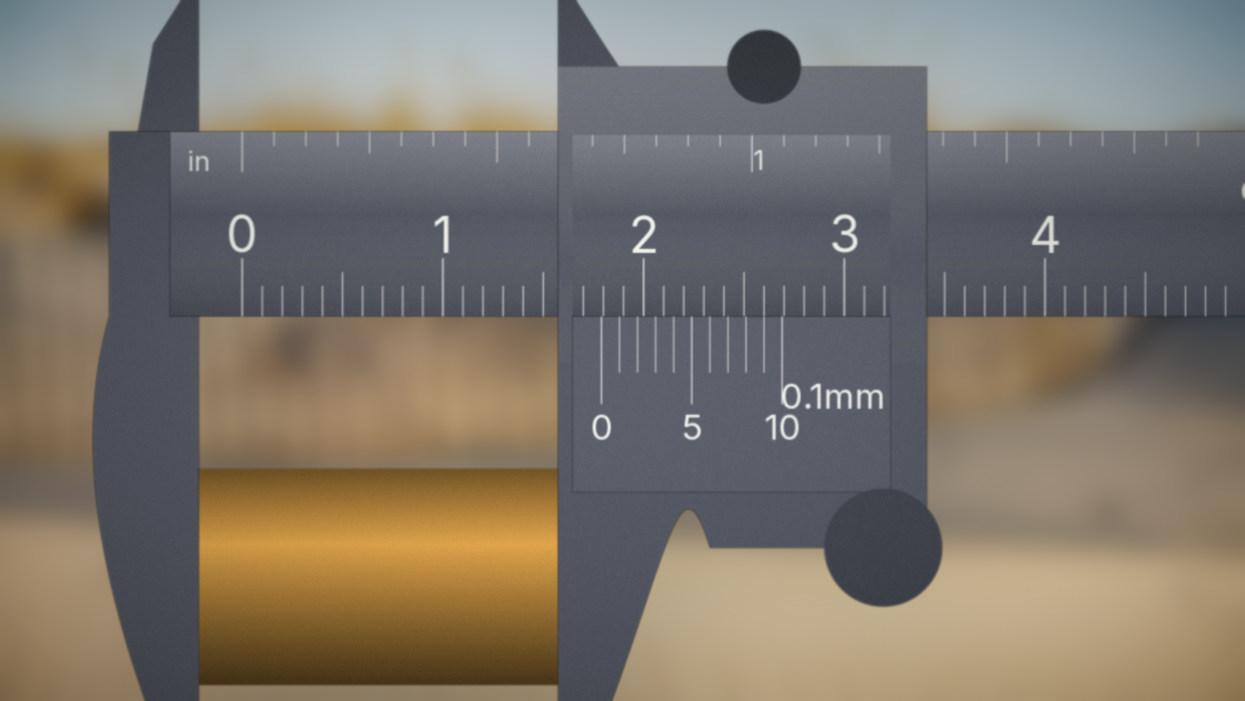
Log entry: 17.9 mm
